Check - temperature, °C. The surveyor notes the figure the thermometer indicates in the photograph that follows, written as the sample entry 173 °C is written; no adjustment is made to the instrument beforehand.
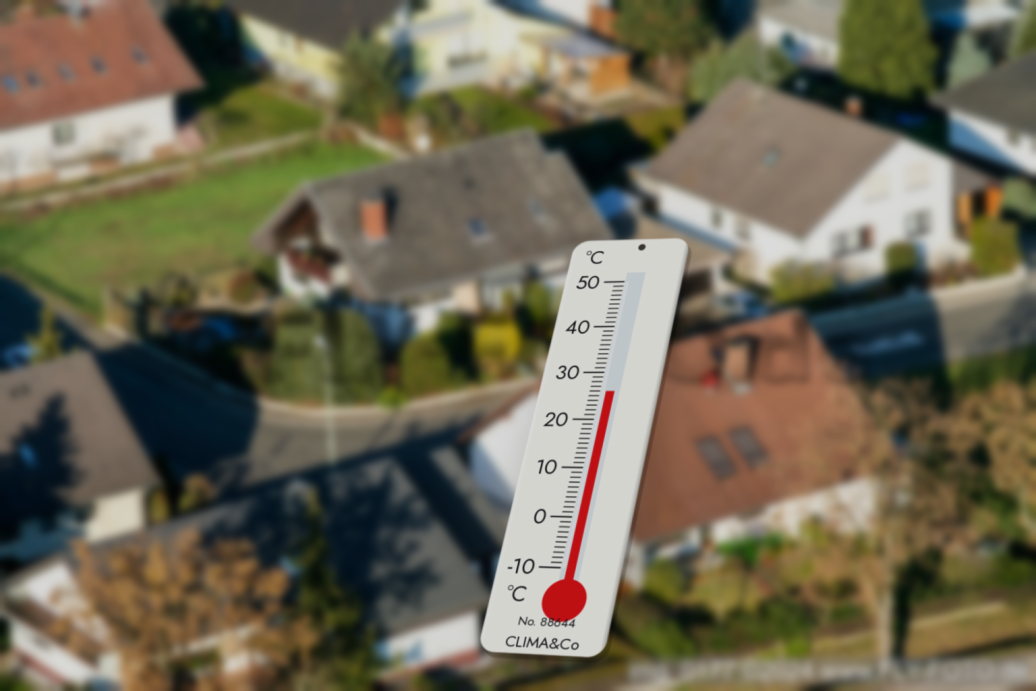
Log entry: 26 °C
